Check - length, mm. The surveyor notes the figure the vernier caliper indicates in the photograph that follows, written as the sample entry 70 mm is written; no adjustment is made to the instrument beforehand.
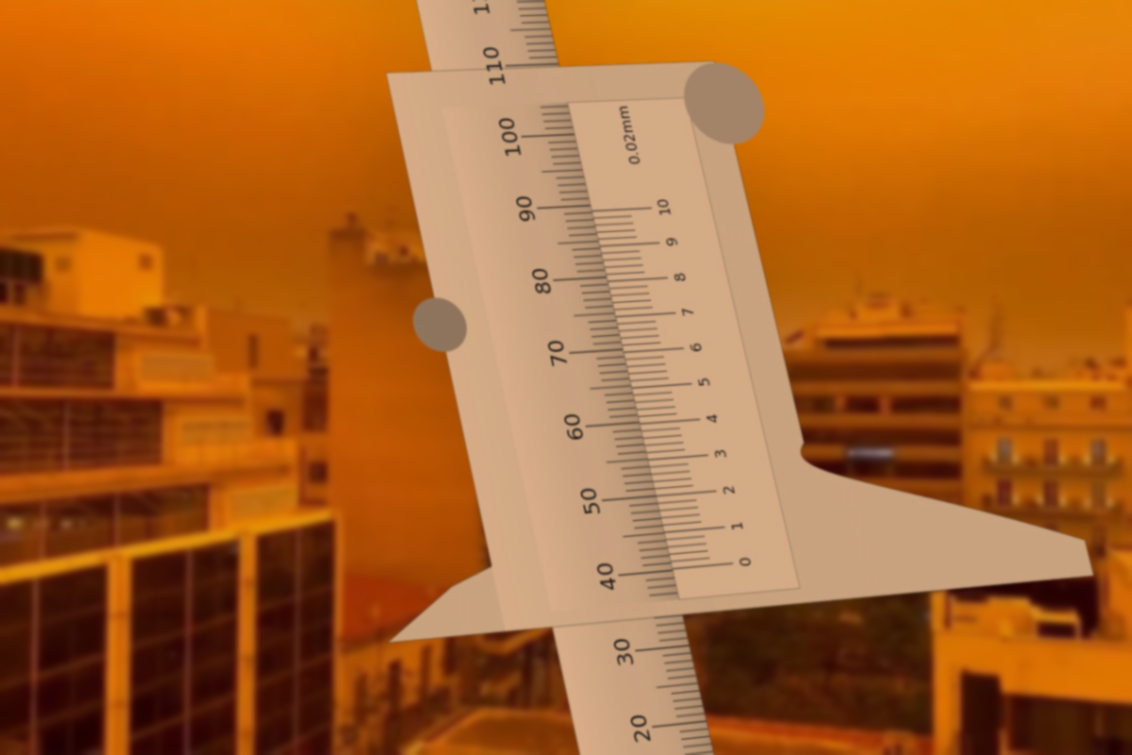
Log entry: 40.2 mm
